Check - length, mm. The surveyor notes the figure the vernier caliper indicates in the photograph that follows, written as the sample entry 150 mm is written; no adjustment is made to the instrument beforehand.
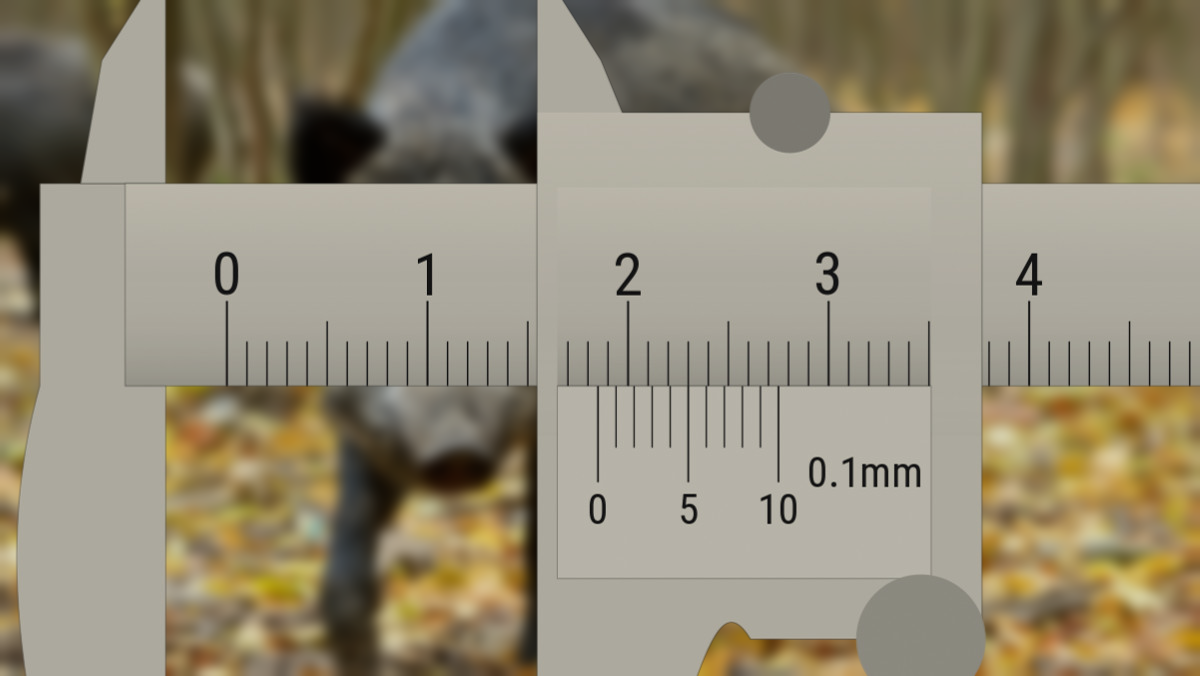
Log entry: 18.5 mm
